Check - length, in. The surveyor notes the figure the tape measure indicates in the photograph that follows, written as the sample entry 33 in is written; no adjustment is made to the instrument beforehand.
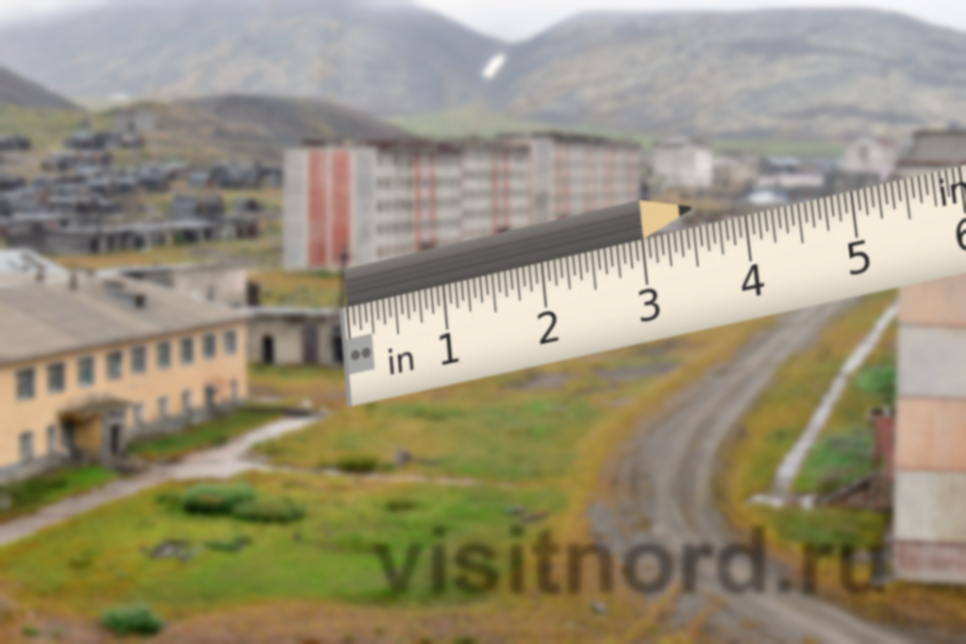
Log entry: 3.5 in
